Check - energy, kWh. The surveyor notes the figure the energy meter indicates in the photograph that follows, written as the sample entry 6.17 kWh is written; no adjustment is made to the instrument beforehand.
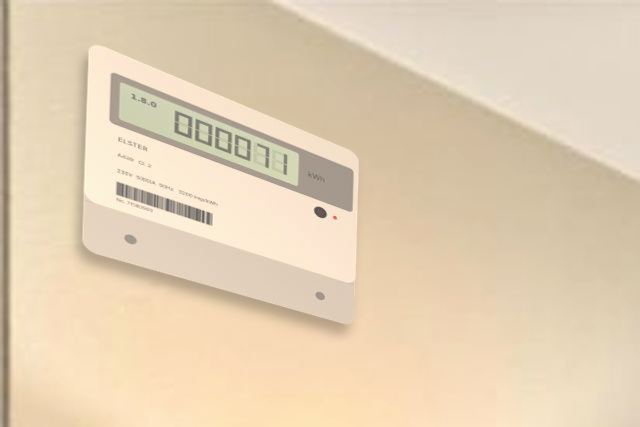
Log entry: 71 kWh
